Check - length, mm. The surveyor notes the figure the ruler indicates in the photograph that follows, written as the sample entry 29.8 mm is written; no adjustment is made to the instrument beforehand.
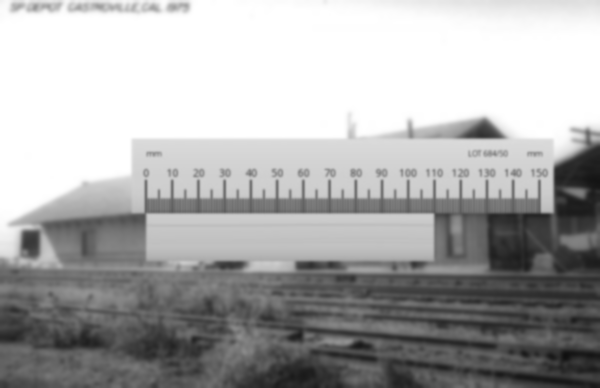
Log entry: 110 mm
